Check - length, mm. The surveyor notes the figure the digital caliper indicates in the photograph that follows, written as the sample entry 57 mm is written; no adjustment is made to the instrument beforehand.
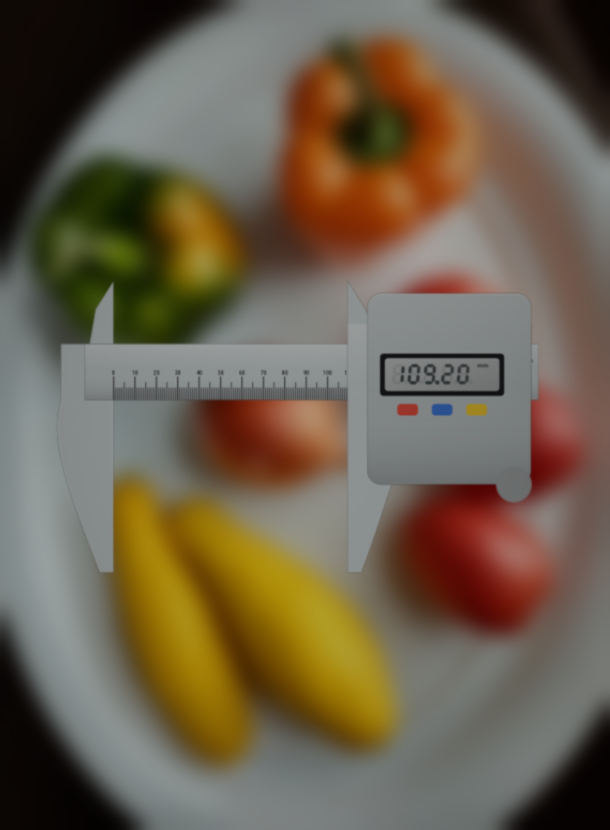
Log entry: 109.20 mm
